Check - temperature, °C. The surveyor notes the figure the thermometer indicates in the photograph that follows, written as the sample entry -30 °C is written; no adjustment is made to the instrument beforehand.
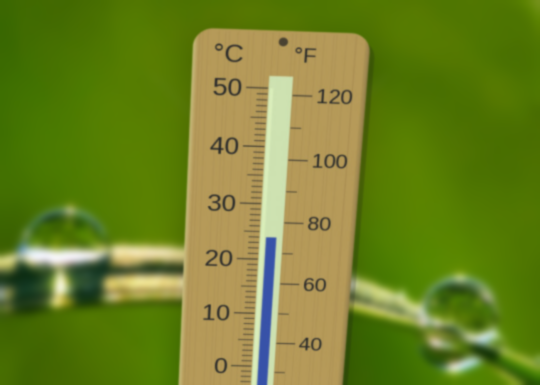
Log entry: 24 °C
